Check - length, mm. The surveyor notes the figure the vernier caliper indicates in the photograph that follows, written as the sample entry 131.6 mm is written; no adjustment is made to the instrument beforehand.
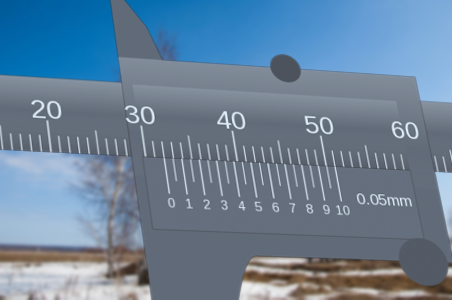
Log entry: 32.0 mm
